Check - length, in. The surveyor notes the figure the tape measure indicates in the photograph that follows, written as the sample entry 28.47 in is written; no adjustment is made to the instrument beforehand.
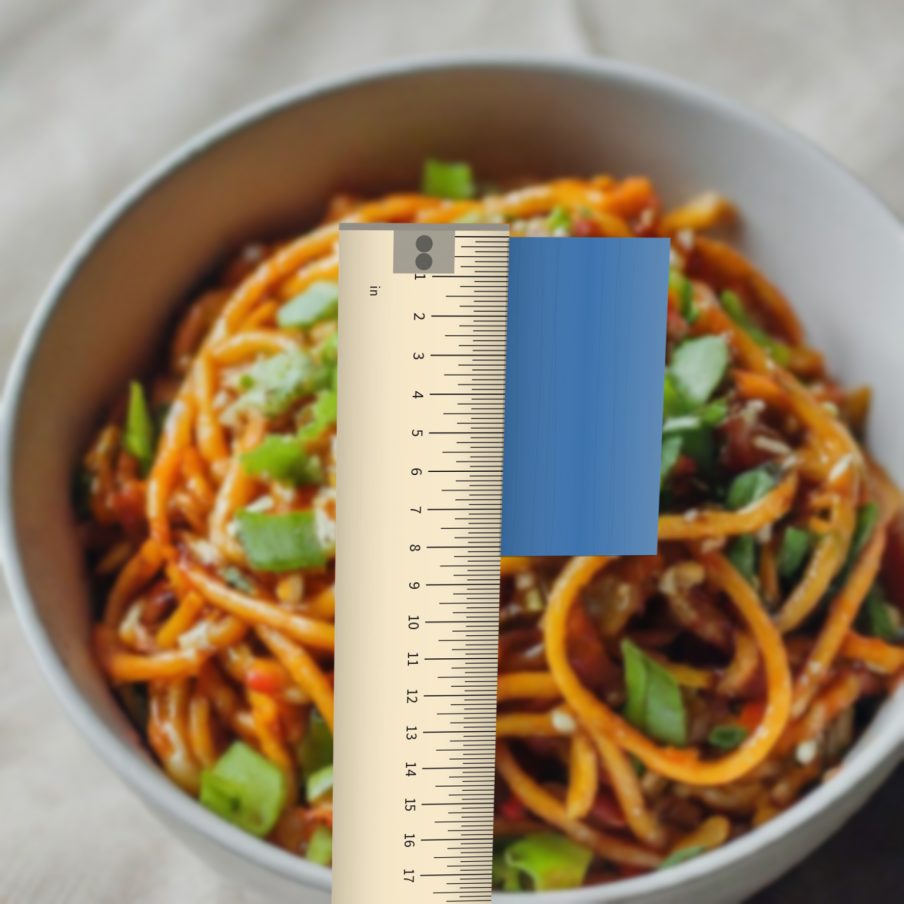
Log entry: 8.25 in
